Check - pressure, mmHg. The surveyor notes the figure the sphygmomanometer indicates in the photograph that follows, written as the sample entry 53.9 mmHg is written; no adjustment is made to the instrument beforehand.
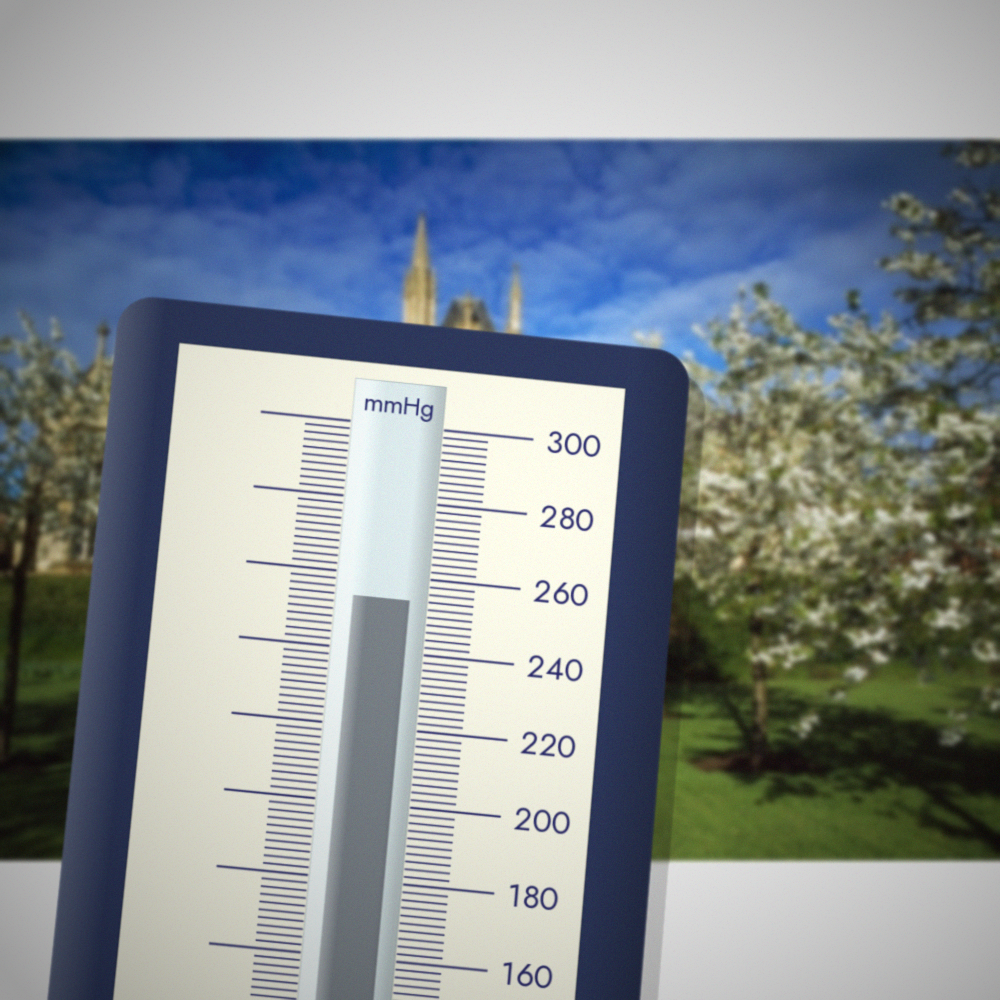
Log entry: 254 mmHg
